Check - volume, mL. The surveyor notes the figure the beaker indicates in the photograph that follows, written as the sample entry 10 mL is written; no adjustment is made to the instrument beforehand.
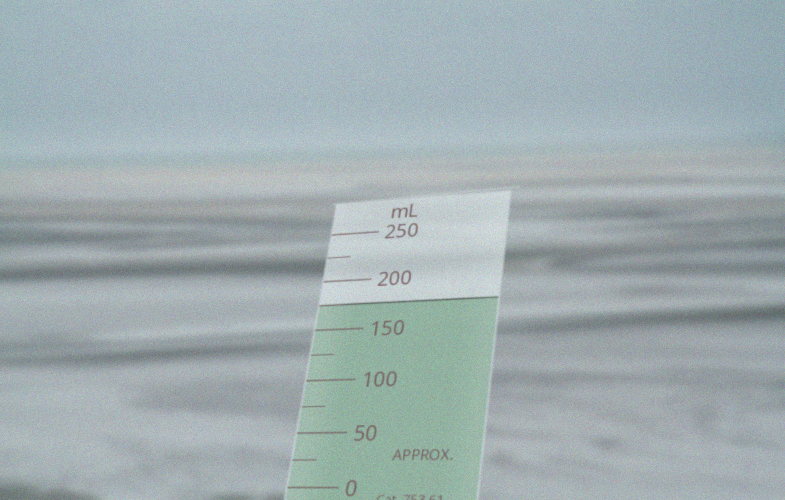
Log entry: 175 mL
